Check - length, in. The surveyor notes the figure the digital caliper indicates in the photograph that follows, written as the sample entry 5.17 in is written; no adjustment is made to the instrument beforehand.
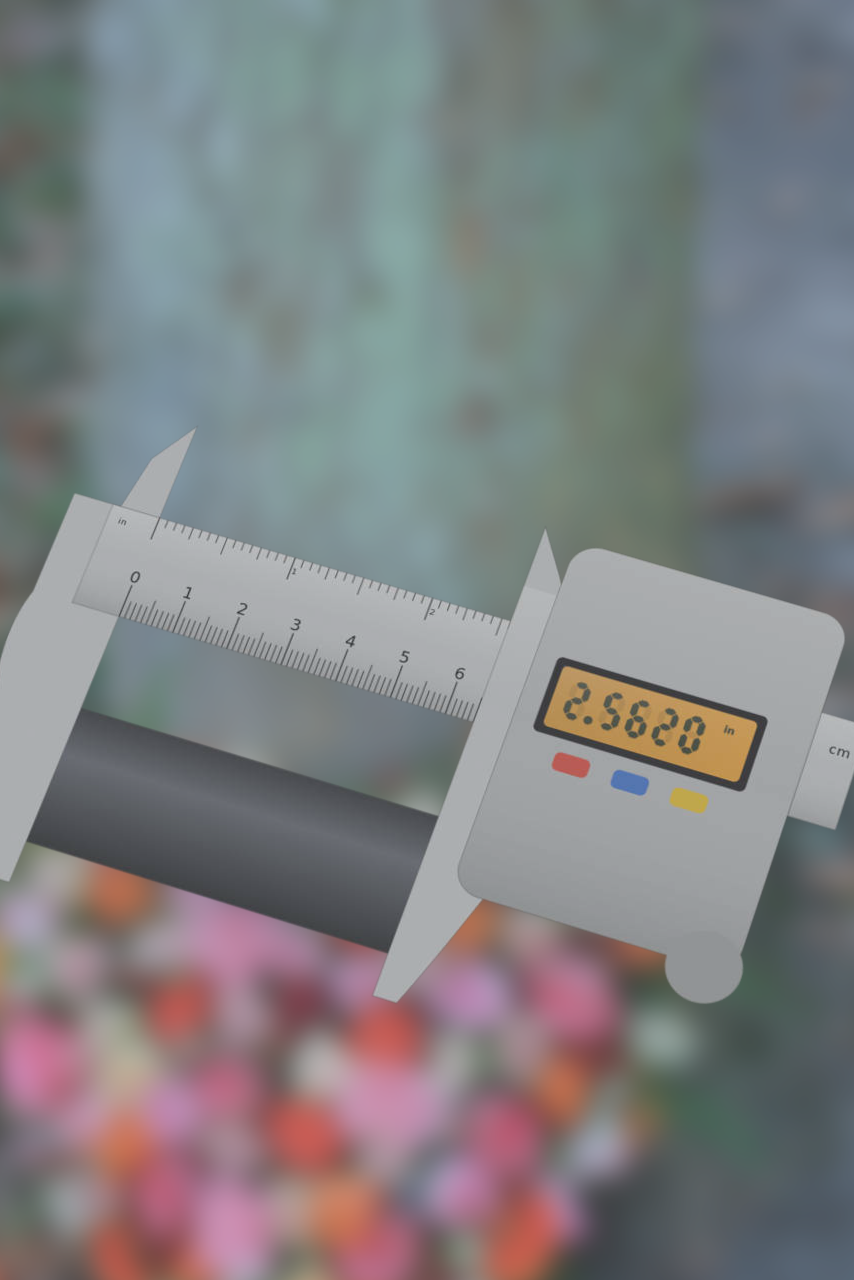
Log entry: 2.5620 in
